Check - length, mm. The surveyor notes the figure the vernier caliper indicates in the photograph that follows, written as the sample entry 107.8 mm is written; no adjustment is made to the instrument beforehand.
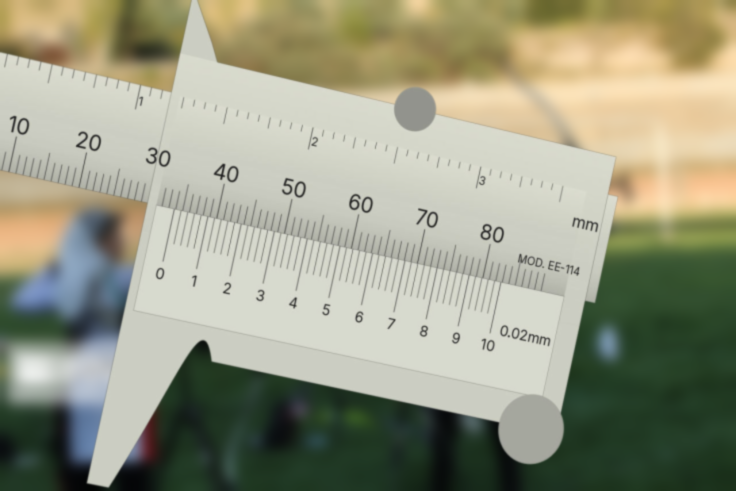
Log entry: 33.8 mm
